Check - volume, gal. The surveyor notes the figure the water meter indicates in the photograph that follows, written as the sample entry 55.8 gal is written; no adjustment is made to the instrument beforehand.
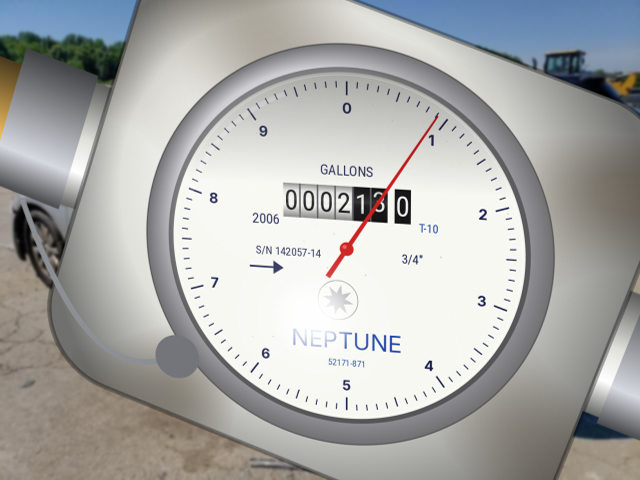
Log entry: 2130.9 gal
